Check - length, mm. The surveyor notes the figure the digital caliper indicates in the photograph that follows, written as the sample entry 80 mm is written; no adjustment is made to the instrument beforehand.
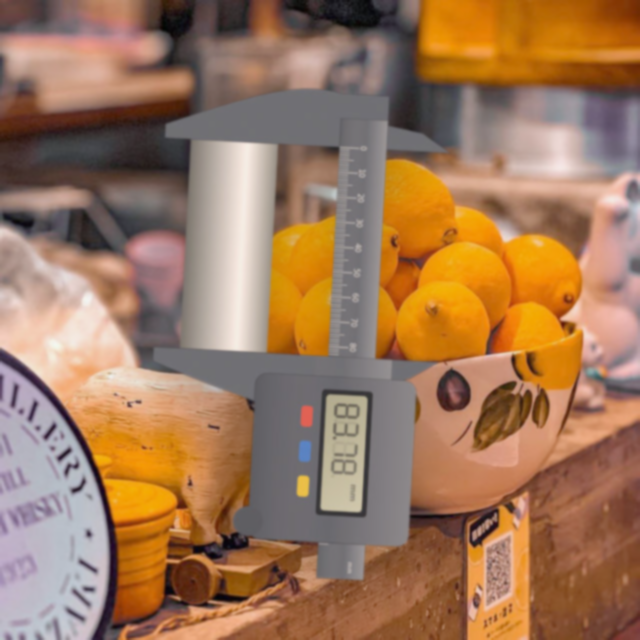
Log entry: 83.78 mm
